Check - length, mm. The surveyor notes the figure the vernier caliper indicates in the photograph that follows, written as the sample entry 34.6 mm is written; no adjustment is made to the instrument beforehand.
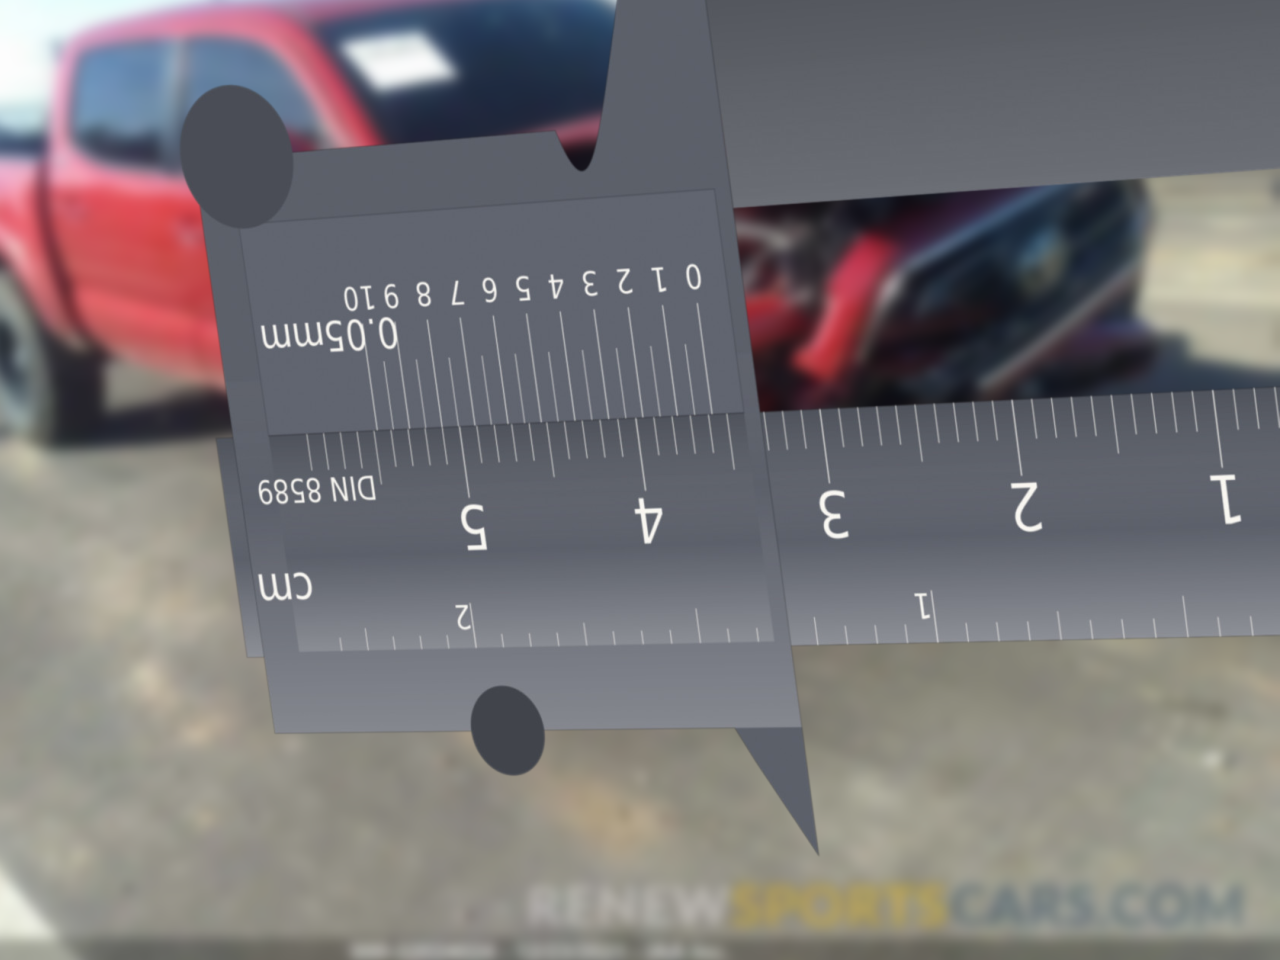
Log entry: 35.8 mm
